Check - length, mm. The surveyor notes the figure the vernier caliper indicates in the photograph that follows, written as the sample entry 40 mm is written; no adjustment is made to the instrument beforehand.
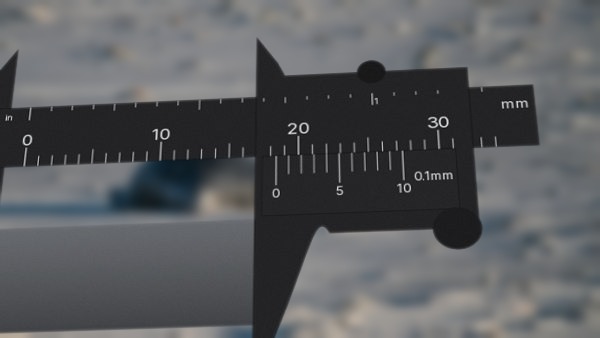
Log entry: 18.4 mm
